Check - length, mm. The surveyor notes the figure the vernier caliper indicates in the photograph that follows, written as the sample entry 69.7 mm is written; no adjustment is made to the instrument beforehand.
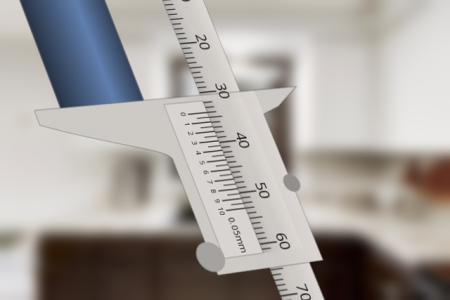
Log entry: 34.0 mm
